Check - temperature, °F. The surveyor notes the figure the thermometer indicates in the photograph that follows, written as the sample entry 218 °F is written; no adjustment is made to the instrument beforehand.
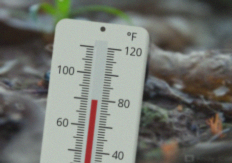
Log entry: 80 °F
